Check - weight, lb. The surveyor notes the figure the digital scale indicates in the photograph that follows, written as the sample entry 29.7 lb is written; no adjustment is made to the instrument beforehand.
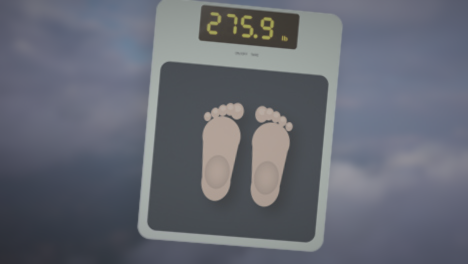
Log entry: 275.9 lb
